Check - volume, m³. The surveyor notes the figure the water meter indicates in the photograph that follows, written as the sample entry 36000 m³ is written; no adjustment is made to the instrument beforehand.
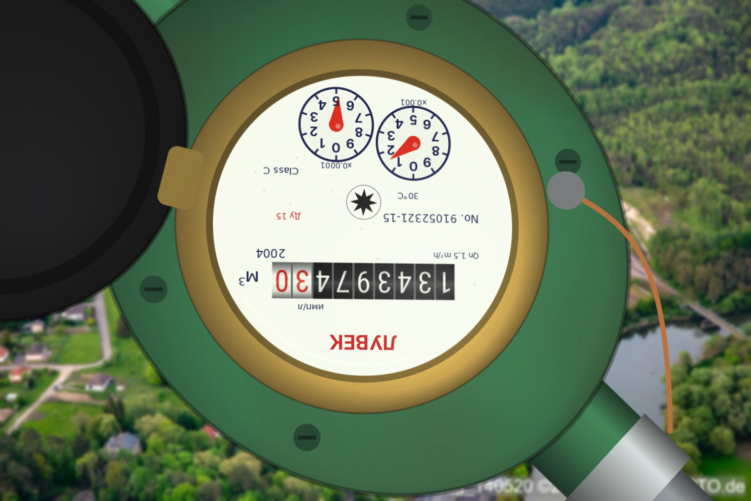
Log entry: 1343974.3015 m³
